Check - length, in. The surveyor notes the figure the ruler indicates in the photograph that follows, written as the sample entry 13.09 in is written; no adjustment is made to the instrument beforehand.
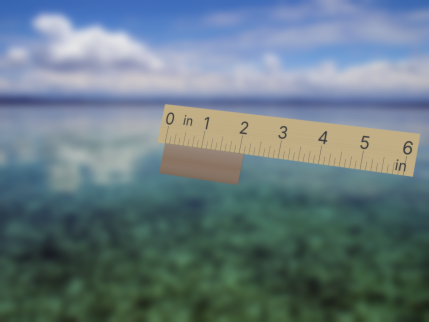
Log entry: 2.125 in
